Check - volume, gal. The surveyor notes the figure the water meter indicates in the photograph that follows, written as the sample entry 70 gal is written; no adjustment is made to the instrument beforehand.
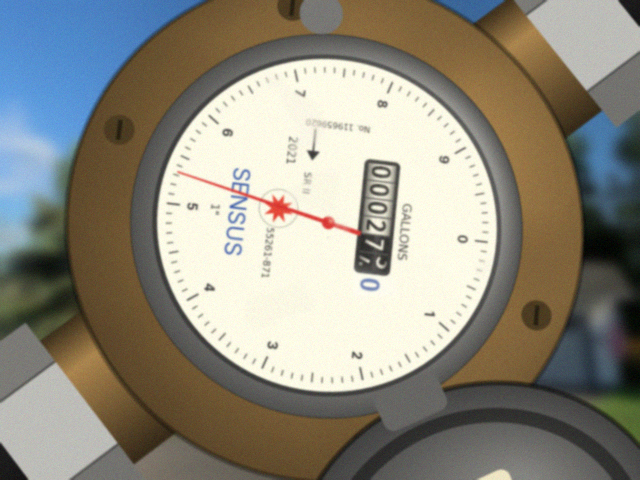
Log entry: 2735.3 gal
